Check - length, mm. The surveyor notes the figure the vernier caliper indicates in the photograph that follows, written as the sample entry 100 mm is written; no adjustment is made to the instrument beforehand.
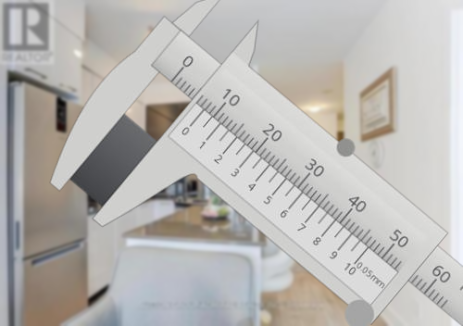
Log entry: 7.8 mm
